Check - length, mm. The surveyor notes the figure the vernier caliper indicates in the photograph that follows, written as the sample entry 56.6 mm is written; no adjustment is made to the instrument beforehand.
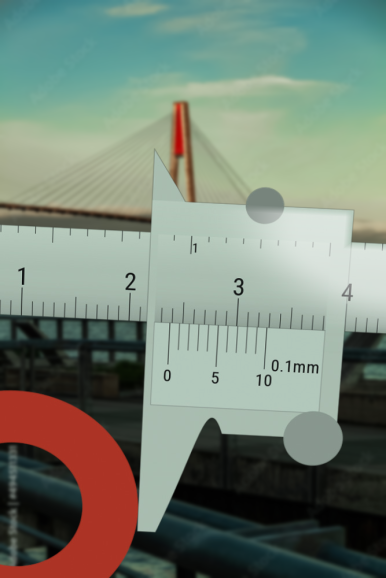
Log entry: 23.8 mm
